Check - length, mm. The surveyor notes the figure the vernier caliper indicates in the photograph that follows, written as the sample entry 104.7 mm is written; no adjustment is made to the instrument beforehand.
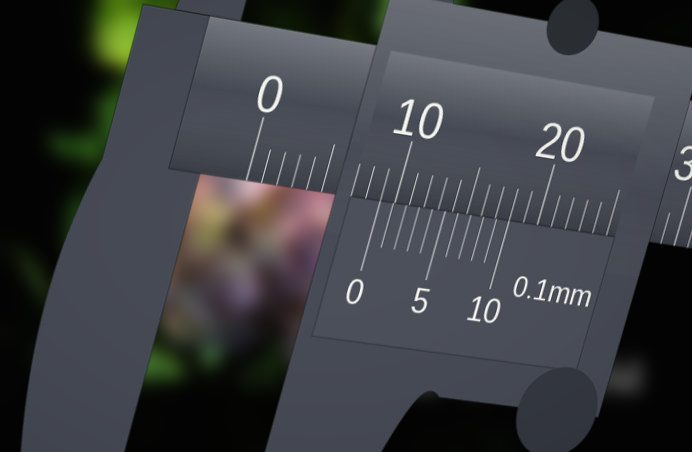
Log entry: 9.0 mm
